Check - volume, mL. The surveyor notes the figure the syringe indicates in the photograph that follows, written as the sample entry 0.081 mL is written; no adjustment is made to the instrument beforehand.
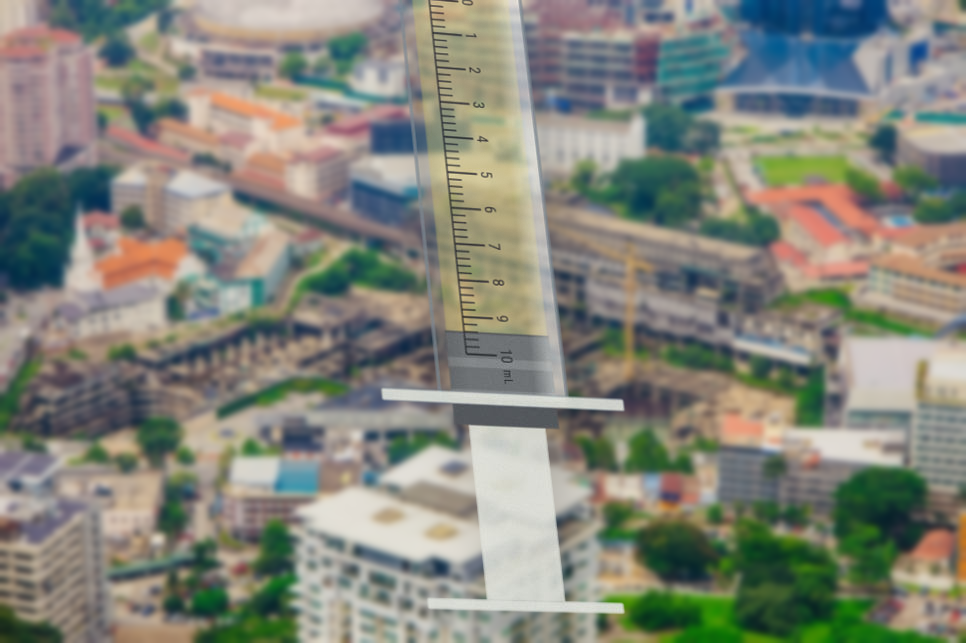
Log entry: 9.4 mL
